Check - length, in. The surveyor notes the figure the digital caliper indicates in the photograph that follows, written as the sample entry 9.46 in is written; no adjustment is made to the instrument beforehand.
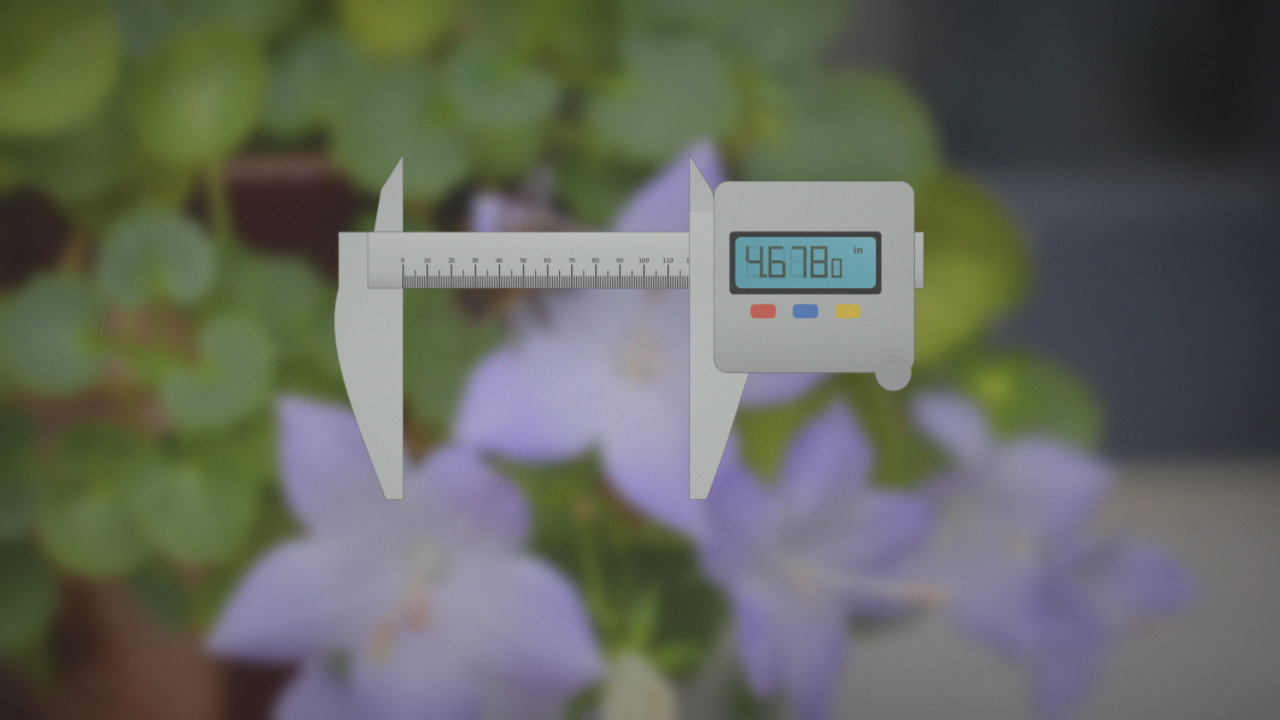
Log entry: 4.6780 in
